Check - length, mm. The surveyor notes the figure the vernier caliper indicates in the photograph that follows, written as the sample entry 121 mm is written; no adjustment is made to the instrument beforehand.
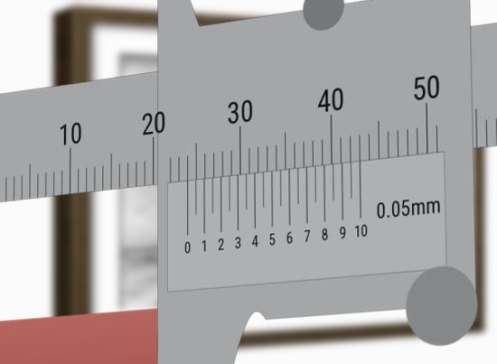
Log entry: 24.0 mm
